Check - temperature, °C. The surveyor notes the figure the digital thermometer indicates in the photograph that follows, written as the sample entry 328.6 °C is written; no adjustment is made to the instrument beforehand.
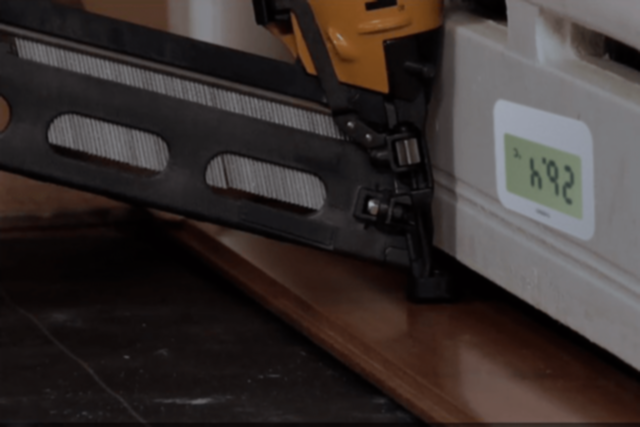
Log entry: 26.4 °C
